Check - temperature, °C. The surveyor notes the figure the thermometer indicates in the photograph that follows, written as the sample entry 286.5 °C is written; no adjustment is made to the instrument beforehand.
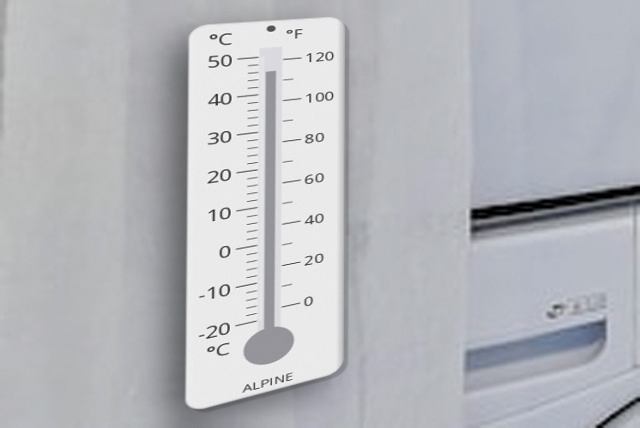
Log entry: 46 °C
